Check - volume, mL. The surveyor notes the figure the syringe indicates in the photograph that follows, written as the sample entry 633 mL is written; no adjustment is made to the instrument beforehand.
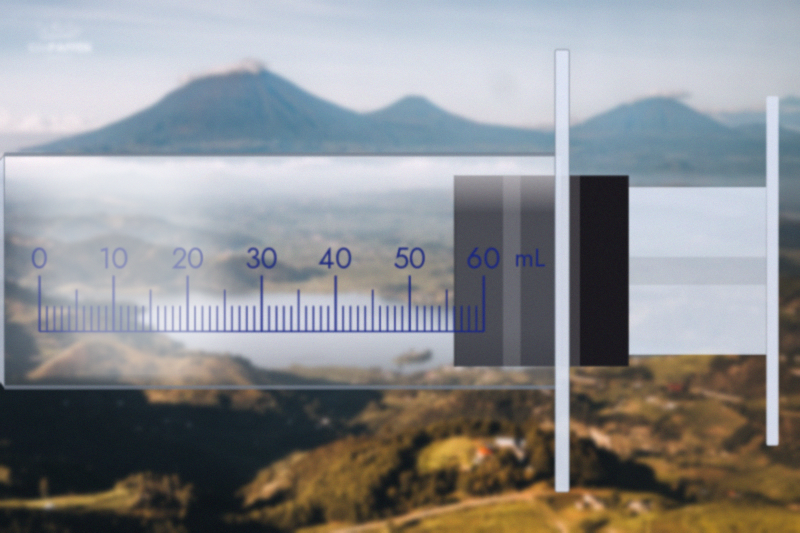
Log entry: 56 mL
